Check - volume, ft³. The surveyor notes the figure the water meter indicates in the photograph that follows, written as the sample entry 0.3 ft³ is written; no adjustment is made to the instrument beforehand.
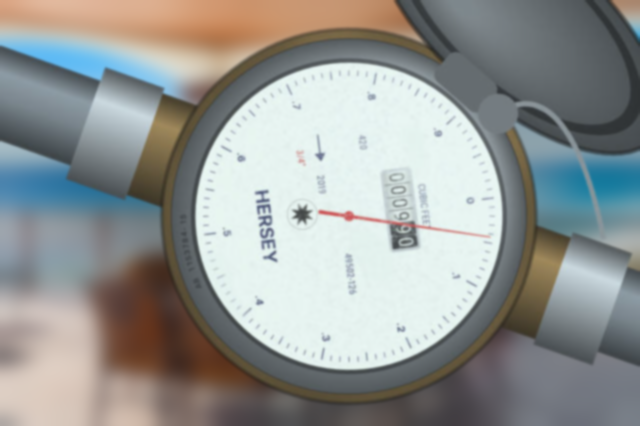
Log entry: 990.04 ft³
